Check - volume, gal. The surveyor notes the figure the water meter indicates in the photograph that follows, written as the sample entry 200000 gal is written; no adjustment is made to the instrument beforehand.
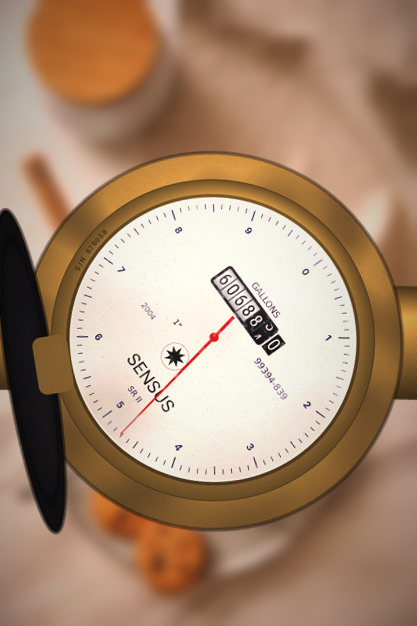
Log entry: 6068834.7 gal
